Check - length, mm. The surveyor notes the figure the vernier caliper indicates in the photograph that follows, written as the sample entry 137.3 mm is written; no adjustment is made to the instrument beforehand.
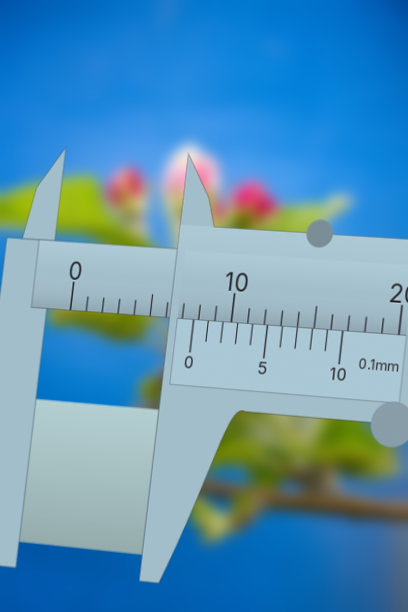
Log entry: 7.7 mm
